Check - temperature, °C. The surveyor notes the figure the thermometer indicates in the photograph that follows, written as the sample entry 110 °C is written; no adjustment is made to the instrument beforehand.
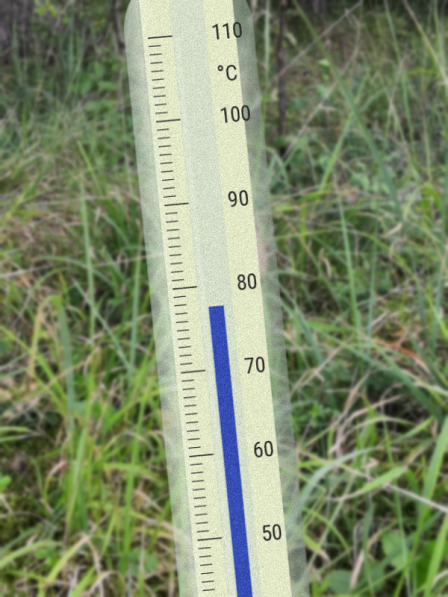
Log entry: 77.5 °C
